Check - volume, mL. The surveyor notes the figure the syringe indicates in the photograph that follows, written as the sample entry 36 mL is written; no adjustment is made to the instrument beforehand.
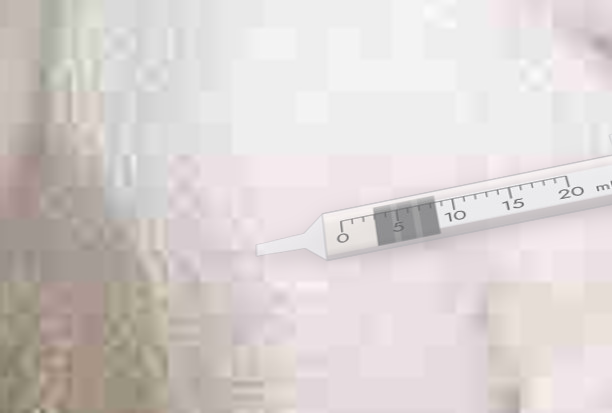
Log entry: 3 mL
